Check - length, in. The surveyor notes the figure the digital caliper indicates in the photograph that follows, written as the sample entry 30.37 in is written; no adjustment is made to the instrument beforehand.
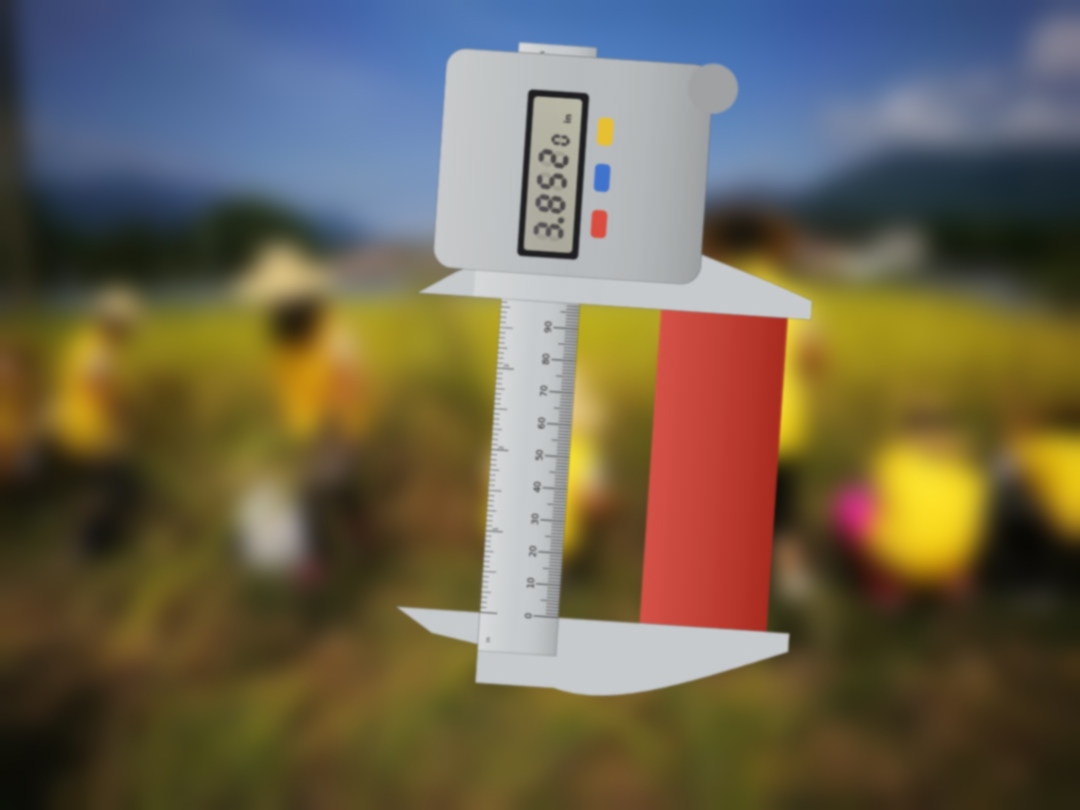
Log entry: 3.8520 in
